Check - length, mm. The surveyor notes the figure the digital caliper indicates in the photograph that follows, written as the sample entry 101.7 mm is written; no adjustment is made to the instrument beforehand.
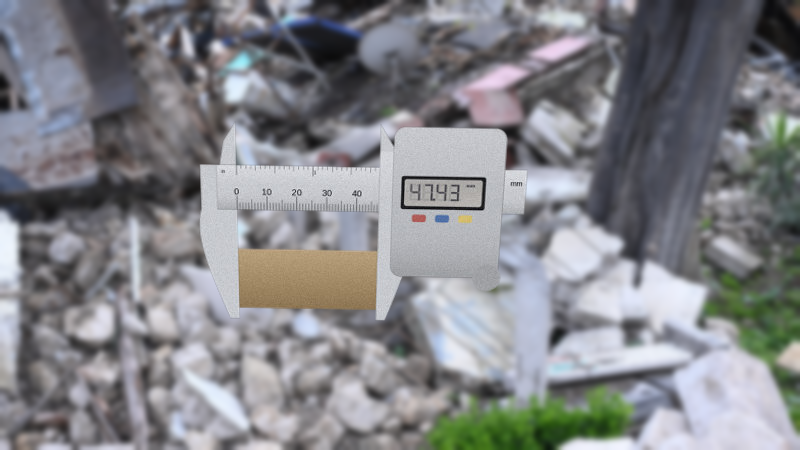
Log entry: 47.43 mm
